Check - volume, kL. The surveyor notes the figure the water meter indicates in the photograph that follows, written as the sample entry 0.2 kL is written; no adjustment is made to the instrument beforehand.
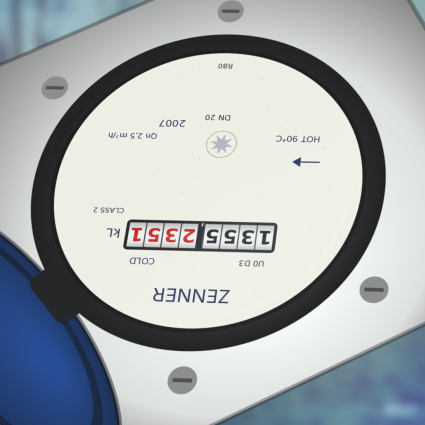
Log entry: 1355.2351 kL
